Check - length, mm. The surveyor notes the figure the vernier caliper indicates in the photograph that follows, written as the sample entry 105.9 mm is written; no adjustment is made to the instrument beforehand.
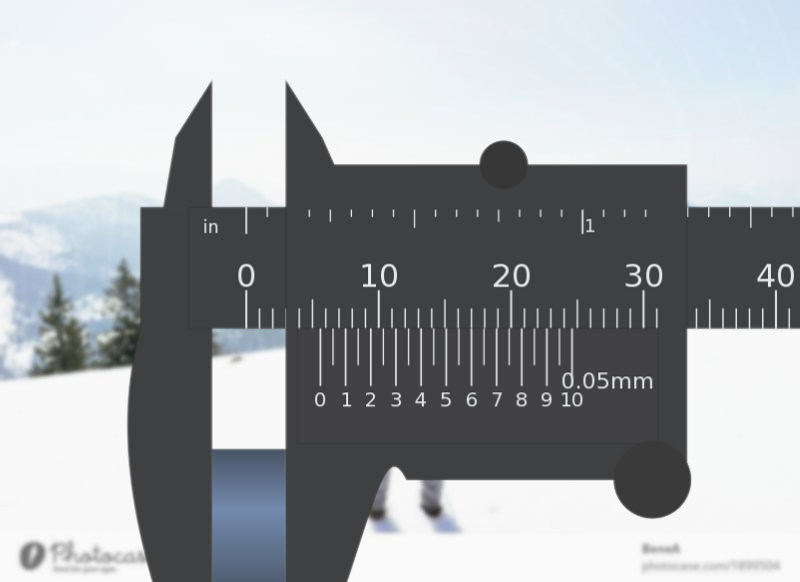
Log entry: 5.6 mm
